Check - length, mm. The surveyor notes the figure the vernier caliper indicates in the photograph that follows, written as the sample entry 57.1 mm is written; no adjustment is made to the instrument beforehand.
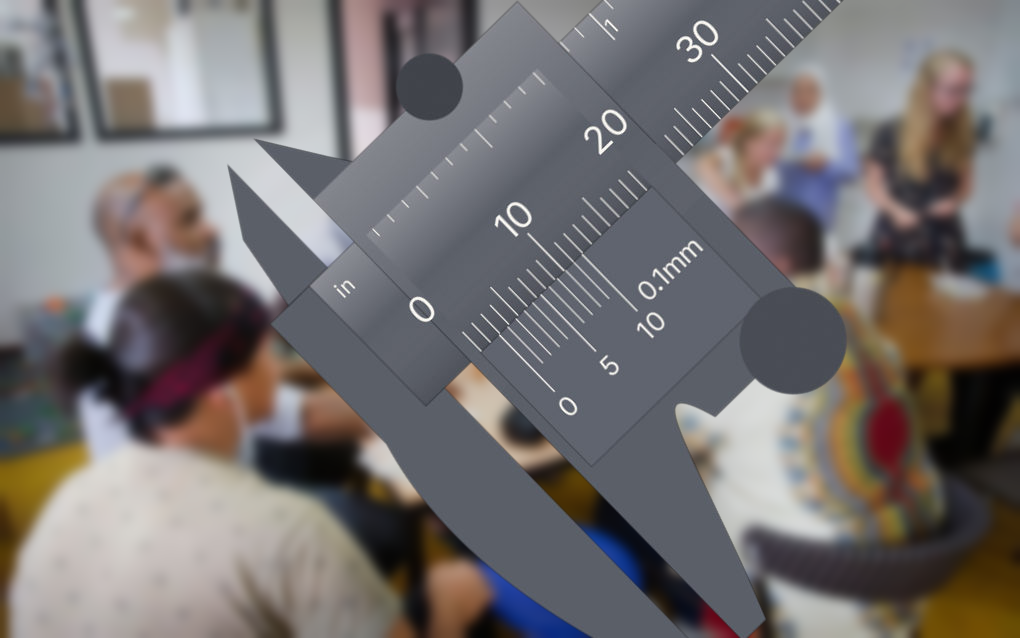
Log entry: 2.9 mm
